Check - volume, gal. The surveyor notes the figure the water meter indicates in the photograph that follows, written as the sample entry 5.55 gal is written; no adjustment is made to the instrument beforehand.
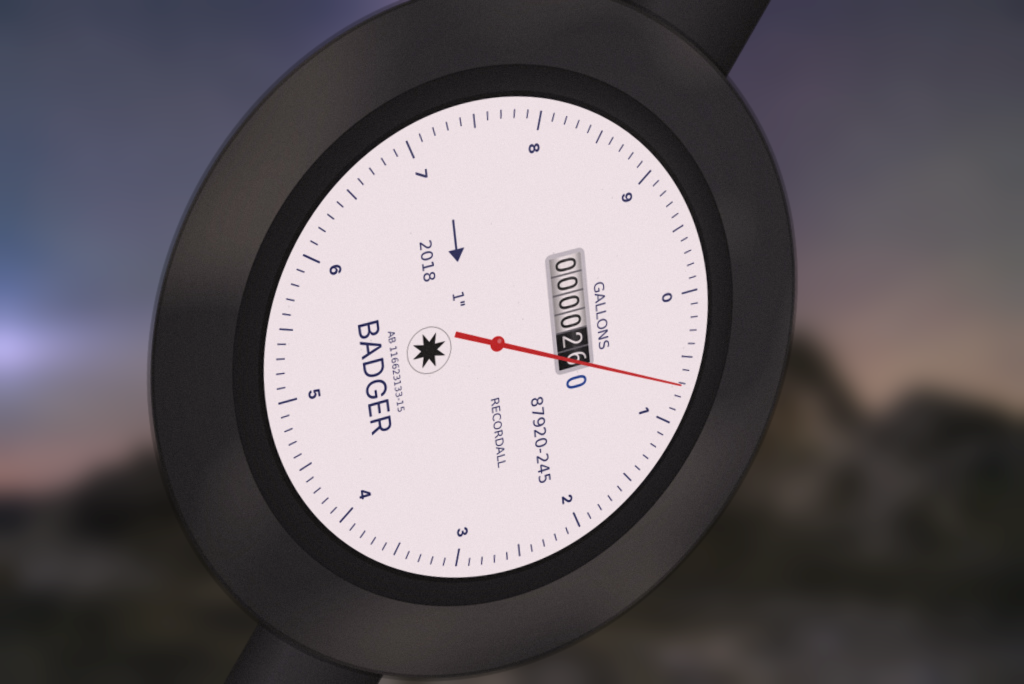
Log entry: 260.7 gal
